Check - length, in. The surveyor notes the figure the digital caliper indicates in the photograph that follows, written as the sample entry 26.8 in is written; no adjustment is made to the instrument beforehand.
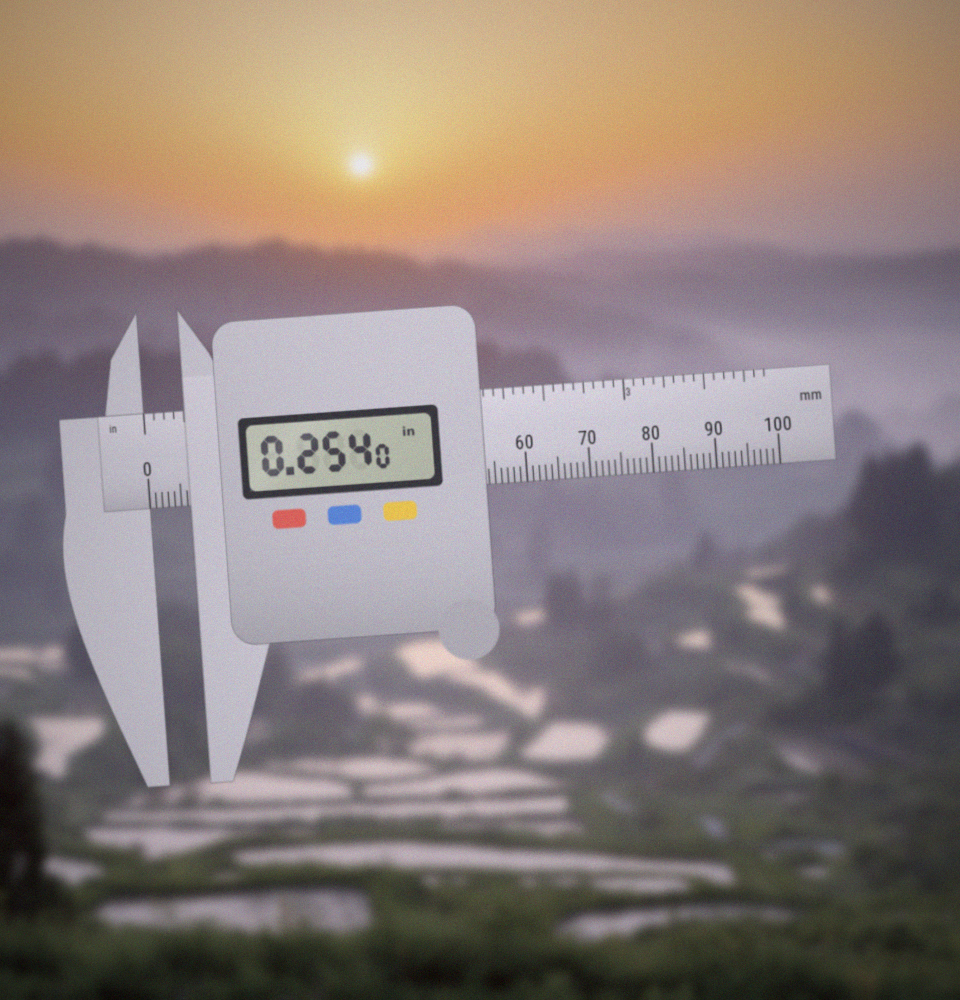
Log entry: 0.2540 in
